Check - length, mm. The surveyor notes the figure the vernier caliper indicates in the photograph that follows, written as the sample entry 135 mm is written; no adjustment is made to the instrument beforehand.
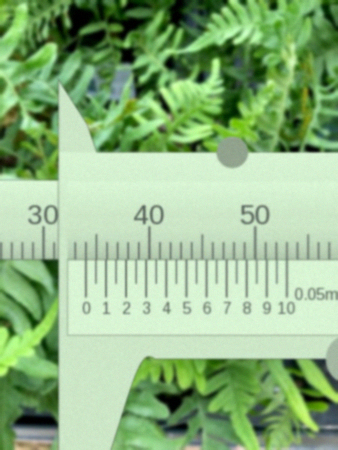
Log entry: 34.0 mm
